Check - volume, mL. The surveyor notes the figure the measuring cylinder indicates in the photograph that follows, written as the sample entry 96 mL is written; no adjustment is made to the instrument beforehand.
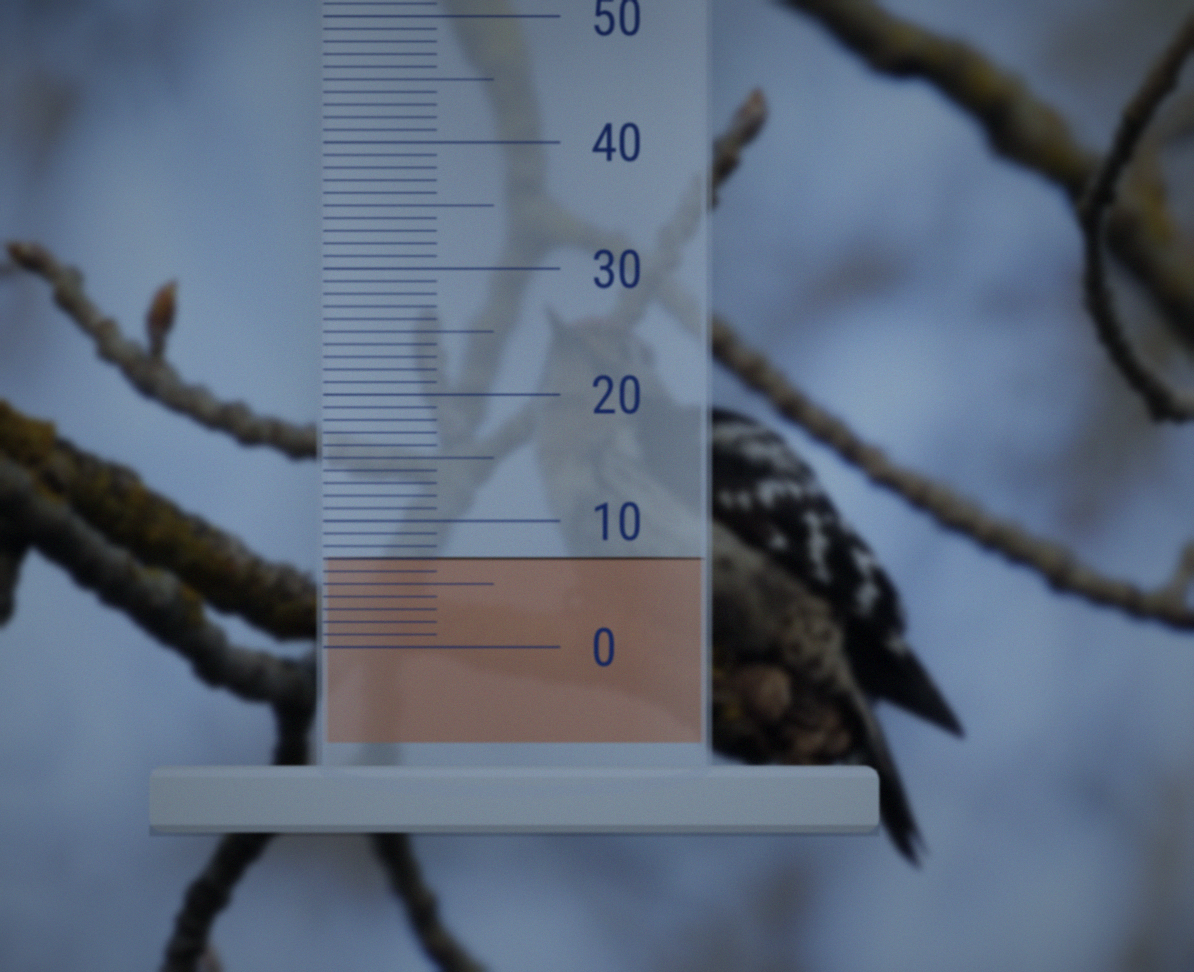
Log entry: 7 mL
